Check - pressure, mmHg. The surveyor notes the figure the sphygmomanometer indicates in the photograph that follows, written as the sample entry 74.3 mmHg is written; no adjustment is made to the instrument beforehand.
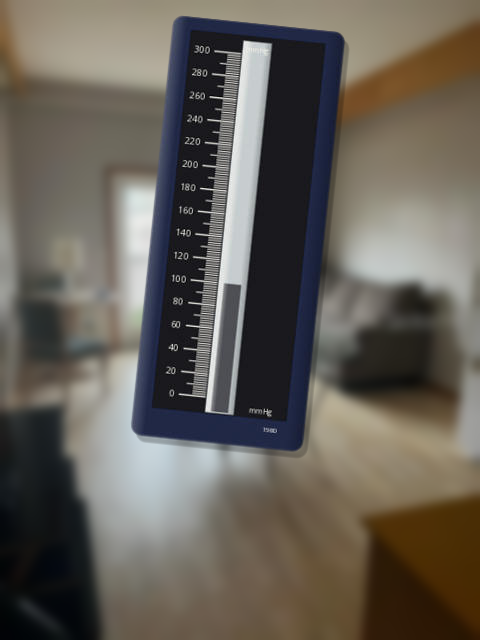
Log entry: 100 mmHg
